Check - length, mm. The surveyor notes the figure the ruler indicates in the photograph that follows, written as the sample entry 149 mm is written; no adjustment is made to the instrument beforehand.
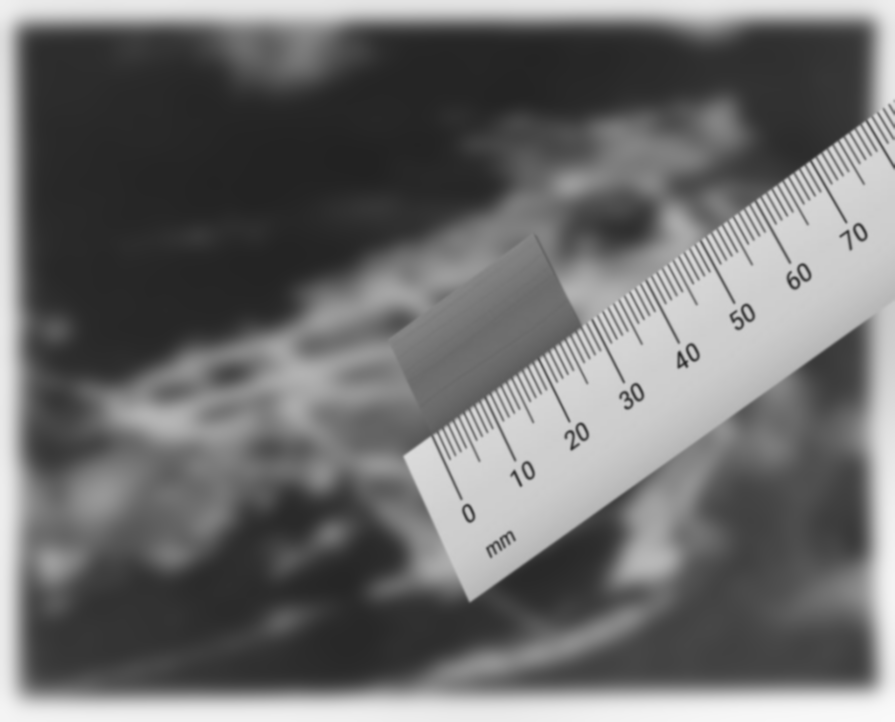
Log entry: 28 mm
